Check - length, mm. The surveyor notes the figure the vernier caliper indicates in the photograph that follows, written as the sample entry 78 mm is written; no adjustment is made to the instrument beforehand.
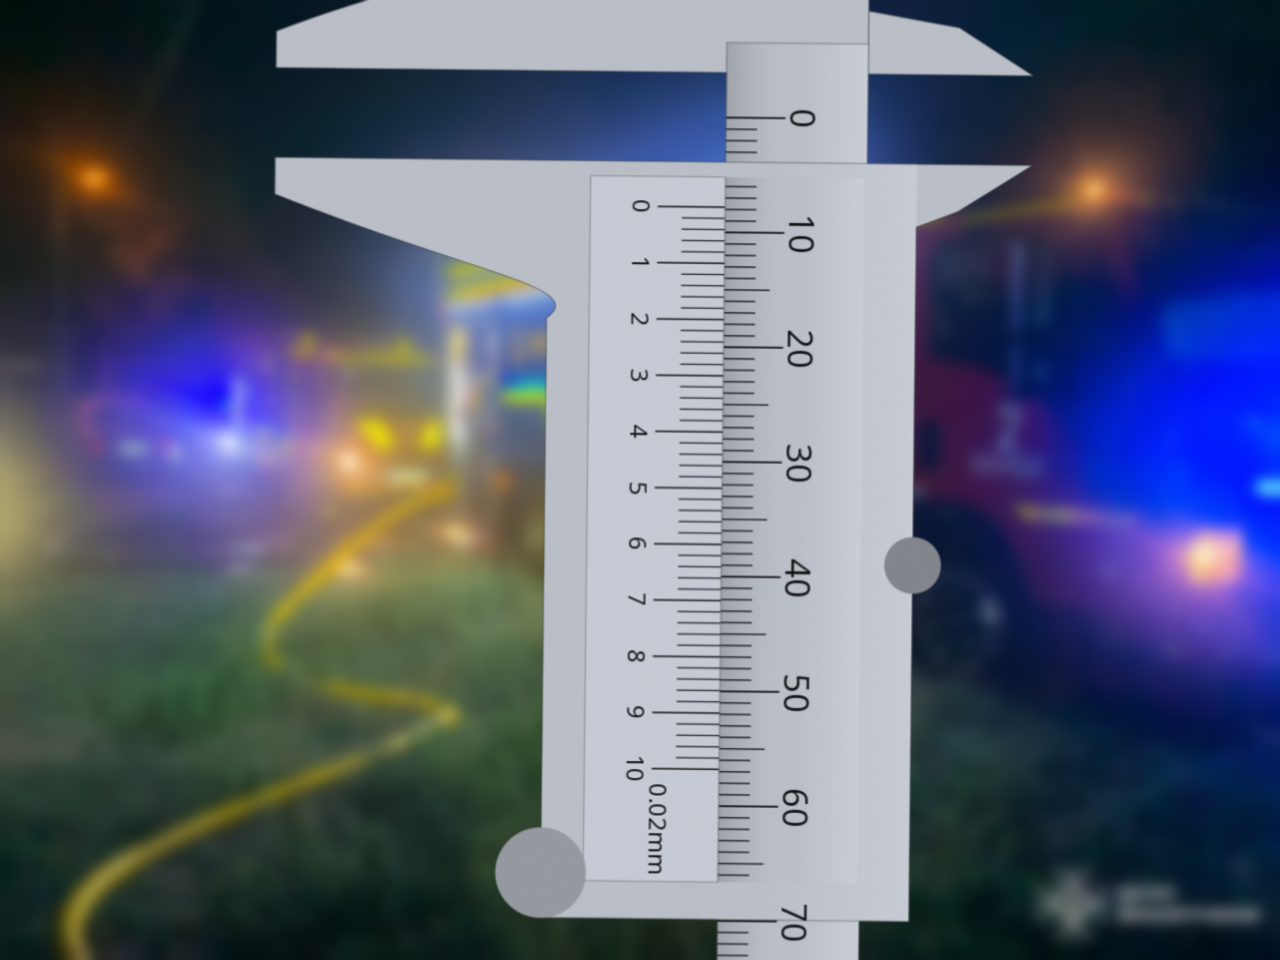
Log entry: 7.8 mm
